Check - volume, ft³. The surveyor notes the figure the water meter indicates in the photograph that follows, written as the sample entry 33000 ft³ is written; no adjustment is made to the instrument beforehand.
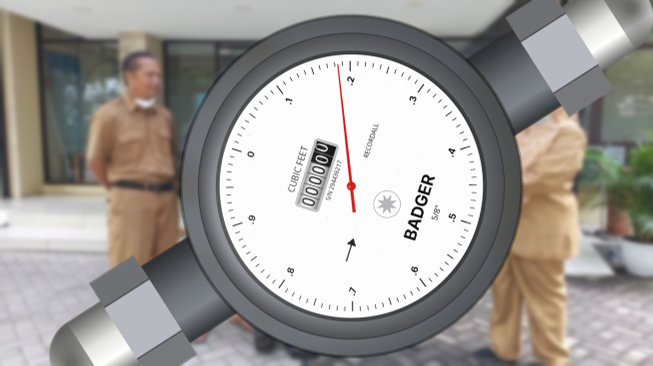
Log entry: 0.18 ft³
